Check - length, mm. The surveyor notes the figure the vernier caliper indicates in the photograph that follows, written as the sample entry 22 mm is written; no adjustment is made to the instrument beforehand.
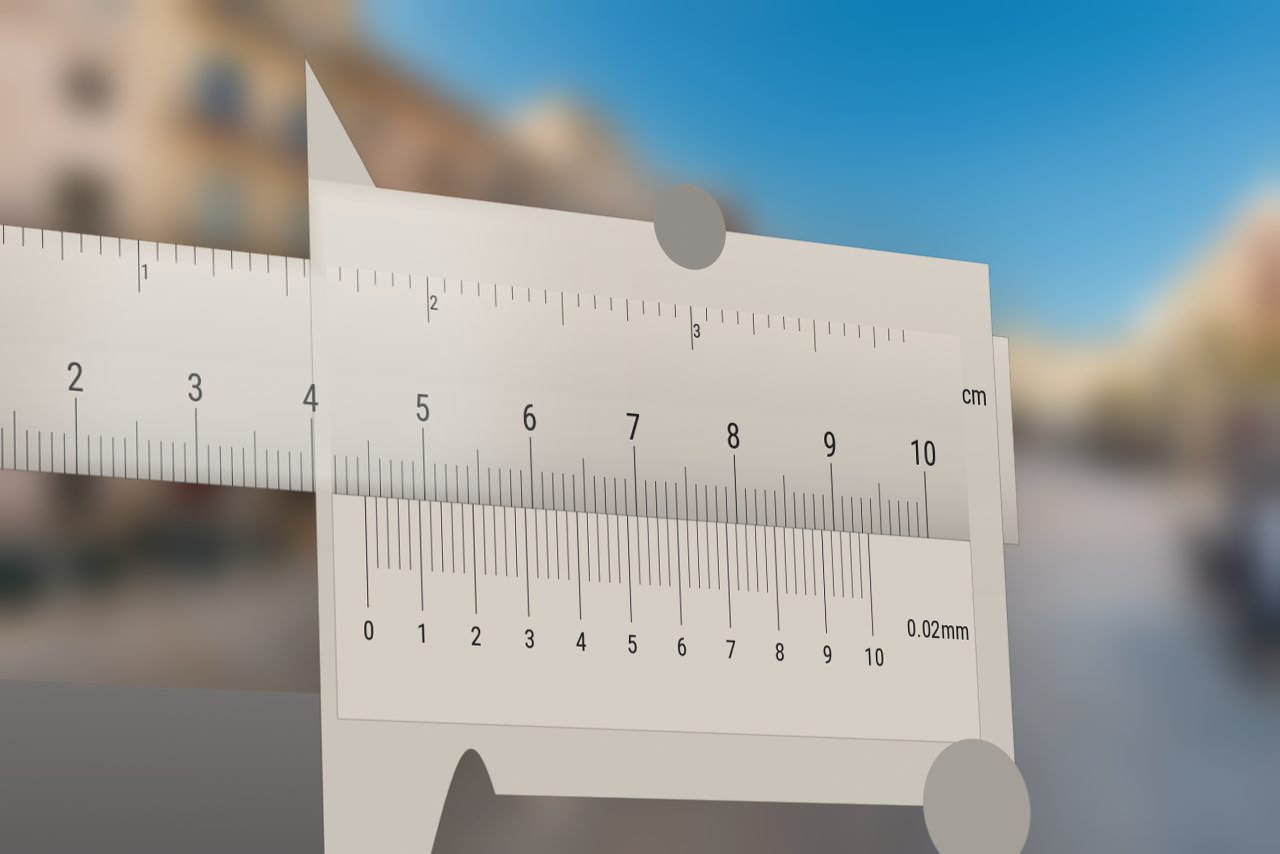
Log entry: 44.6 mm
